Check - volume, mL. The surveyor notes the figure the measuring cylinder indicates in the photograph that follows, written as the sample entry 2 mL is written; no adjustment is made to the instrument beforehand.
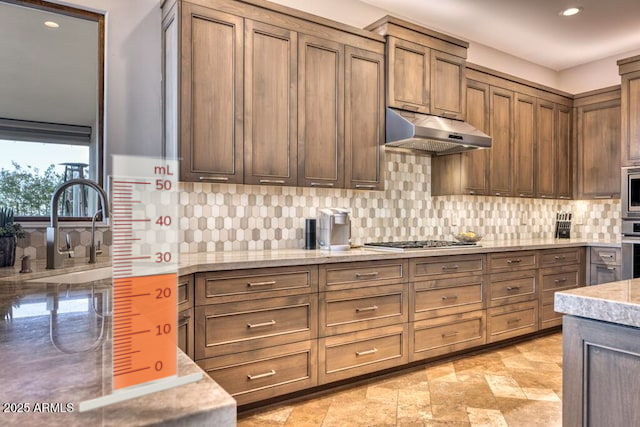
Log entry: 25 mL
